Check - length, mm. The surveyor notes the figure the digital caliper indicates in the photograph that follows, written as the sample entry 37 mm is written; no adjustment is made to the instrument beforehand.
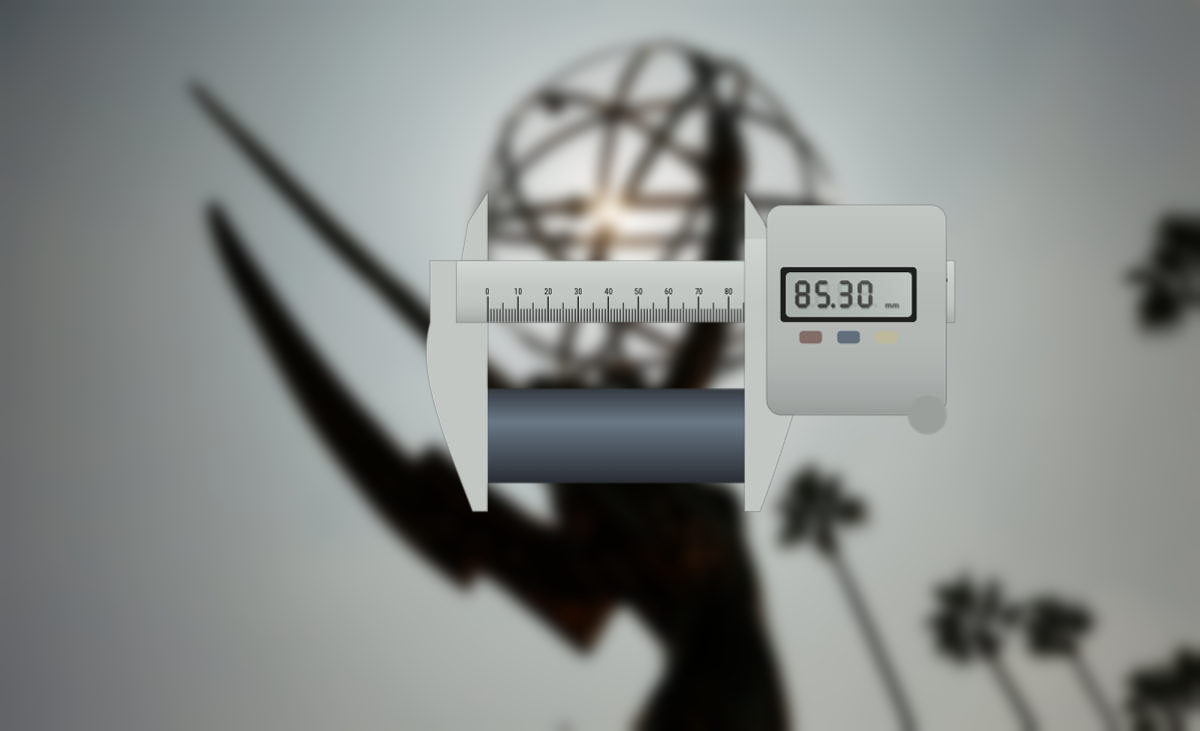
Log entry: 85.30 mm
